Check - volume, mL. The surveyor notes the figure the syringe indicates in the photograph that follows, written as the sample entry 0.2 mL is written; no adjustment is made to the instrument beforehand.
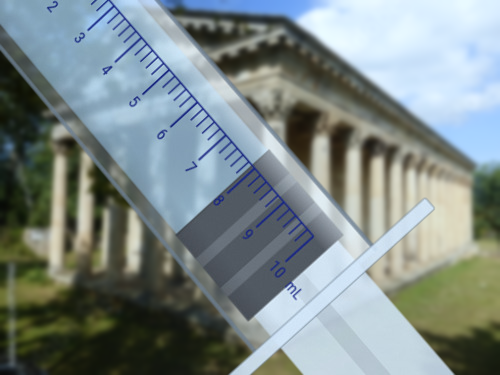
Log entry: 7.9 mL
